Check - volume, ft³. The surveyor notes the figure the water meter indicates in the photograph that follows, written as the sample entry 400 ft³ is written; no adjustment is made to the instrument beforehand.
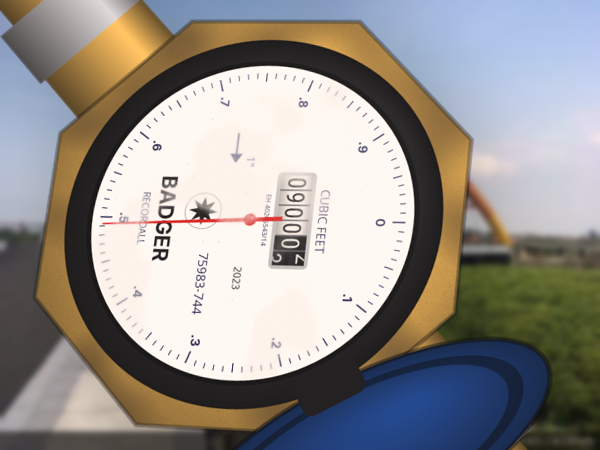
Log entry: 90002.49 ft³
